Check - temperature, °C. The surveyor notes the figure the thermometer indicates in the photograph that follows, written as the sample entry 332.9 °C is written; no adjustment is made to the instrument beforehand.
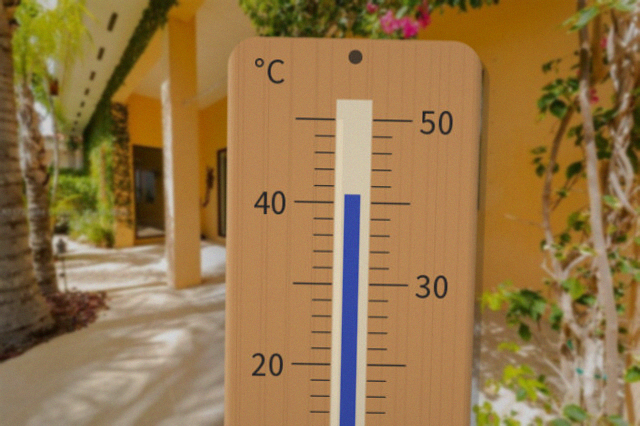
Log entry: 41 °C
